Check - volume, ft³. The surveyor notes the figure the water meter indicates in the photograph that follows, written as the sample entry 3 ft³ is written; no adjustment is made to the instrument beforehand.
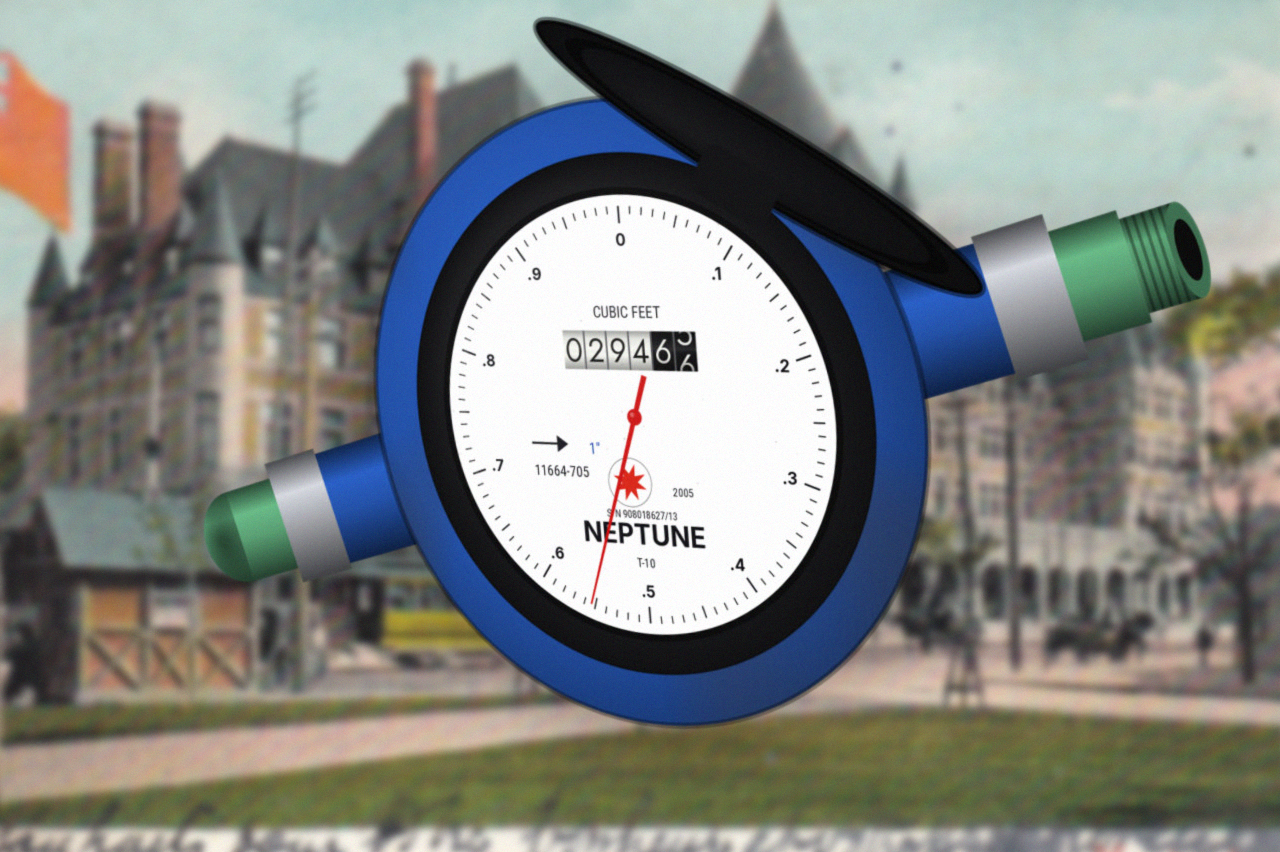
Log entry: 29465.55 ft³
